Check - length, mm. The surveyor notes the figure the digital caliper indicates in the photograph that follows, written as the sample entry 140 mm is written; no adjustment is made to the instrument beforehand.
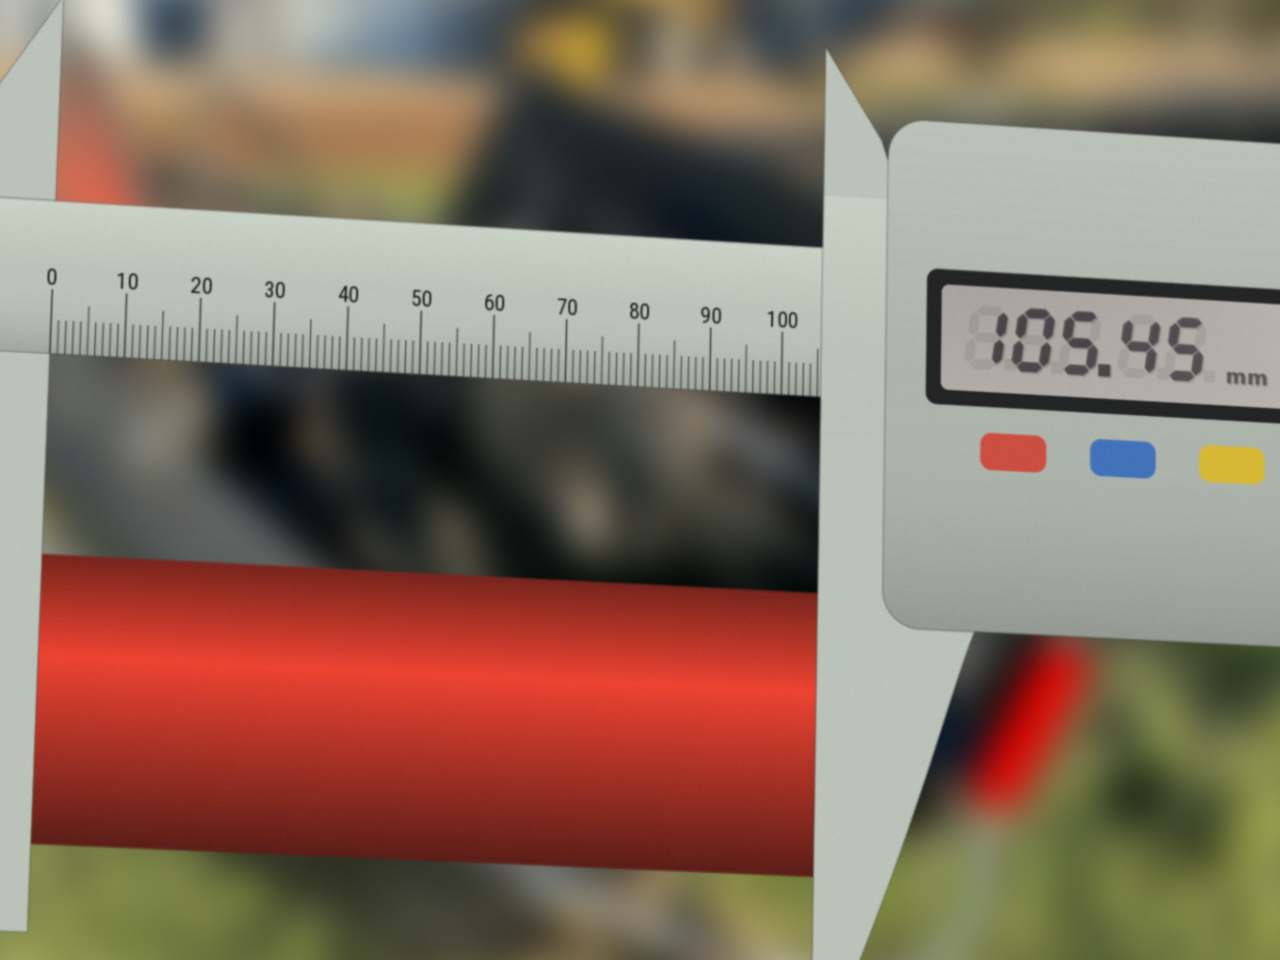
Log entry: 105.45 mm
